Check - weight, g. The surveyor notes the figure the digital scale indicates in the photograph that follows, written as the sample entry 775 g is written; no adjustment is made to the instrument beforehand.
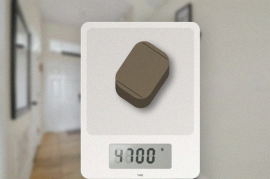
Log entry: 4700 g
